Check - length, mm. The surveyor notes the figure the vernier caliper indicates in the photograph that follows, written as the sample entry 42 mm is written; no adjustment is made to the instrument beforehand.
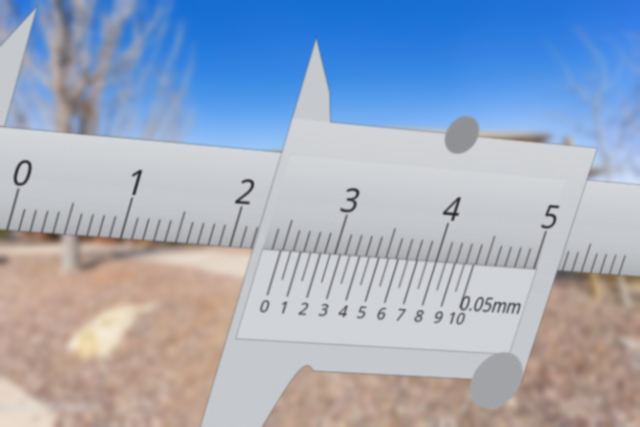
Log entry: 24.8 mm
